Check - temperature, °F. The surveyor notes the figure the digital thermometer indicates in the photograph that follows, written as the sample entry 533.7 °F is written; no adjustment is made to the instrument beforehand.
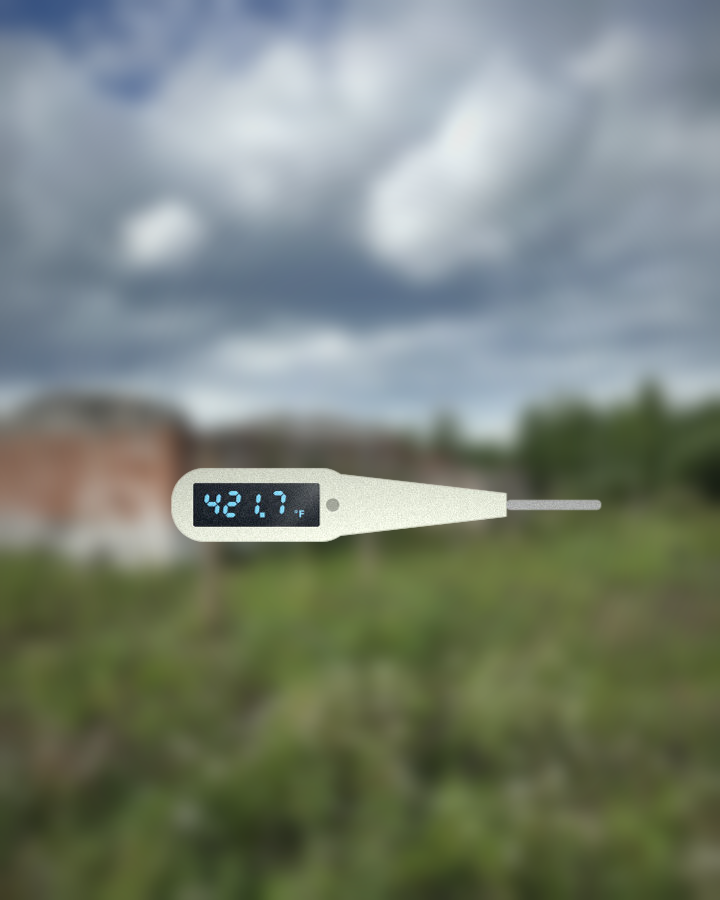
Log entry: 421.7 °F
